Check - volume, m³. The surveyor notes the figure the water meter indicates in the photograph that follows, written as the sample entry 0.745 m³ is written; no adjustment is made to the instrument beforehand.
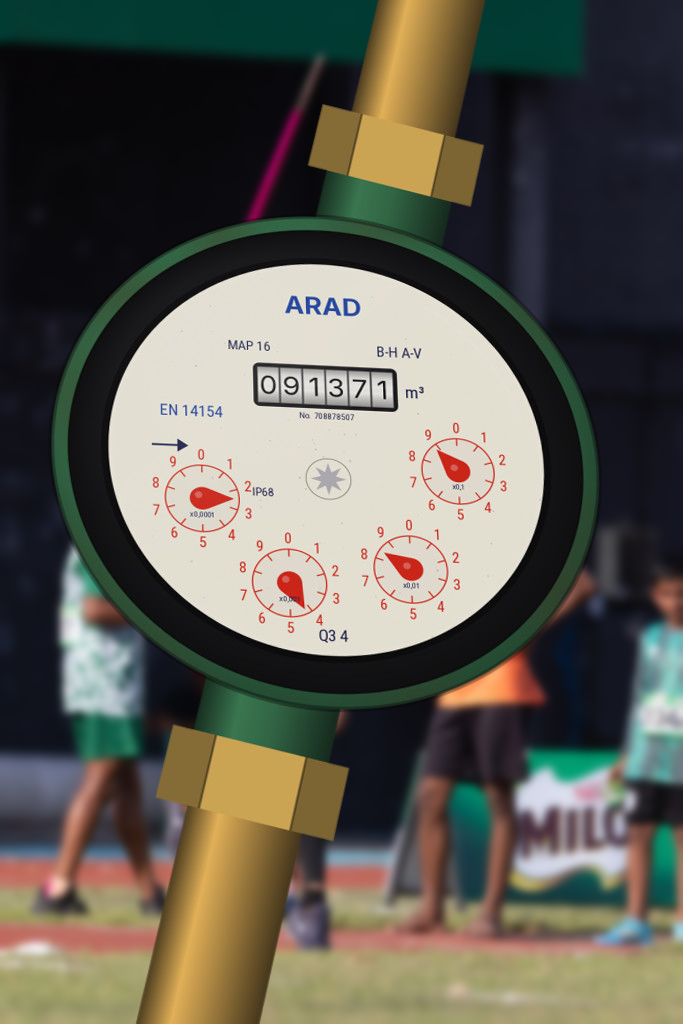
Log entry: 91371.8842 m³
